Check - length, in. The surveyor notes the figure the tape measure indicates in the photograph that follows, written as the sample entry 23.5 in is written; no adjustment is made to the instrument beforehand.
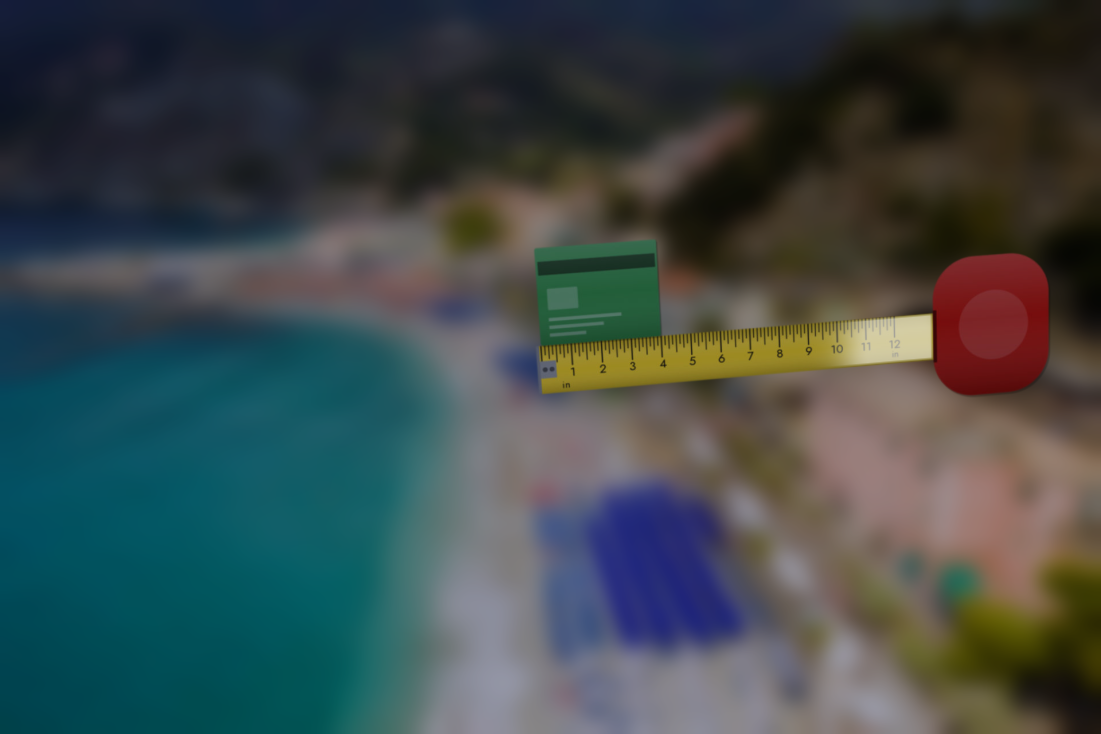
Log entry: 4 in
